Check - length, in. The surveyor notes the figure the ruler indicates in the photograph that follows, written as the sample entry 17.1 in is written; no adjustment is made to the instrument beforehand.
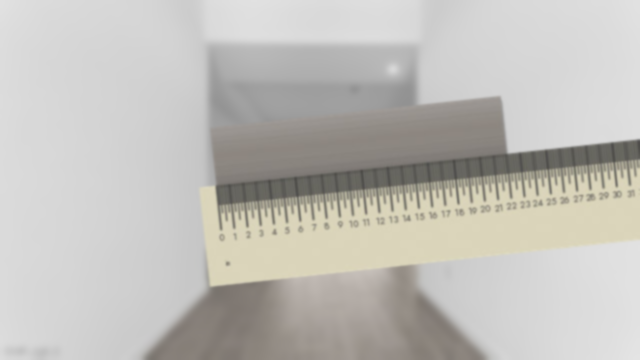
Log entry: 22 in
